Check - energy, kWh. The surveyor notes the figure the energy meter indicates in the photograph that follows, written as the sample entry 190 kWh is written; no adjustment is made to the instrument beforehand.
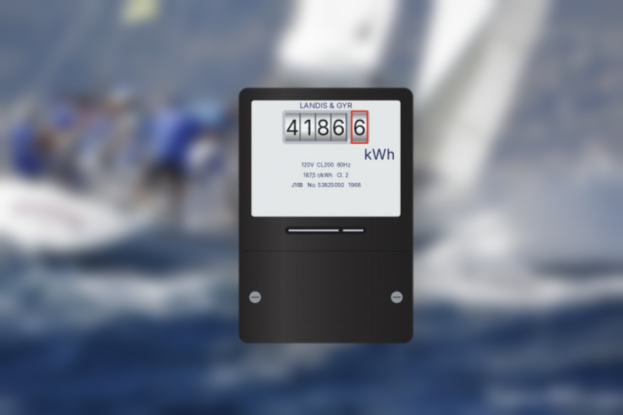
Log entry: 4186.6 kWh
